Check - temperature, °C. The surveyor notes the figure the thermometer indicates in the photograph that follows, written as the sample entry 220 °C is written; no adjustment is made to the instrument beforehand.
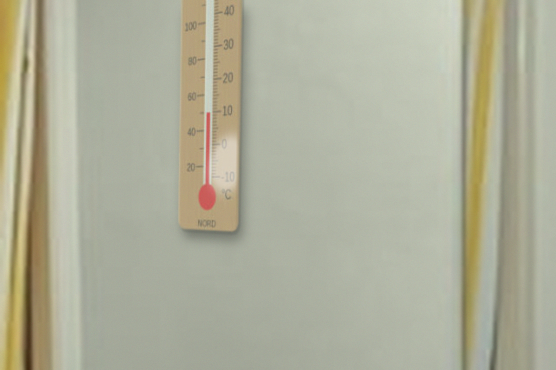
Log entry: 10 °C
